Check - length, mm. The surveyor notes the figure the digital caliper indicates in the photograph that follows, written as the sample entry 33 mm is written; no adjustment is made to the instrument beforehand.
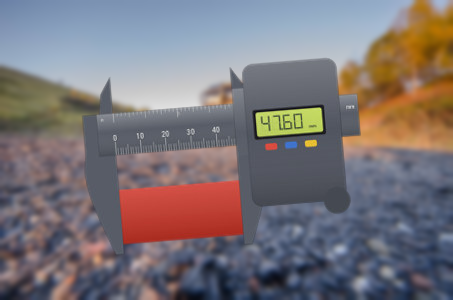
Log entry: 47.60 mm
